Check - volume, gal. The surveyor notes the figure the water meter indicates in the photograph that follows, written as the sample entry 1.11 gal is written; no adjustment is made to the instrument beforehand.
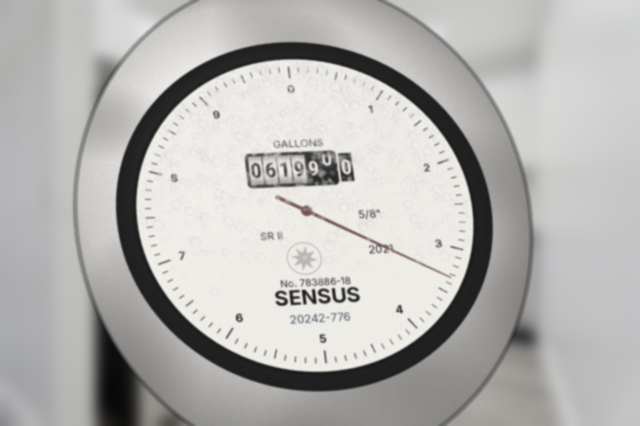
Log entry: 619903.3 gal
